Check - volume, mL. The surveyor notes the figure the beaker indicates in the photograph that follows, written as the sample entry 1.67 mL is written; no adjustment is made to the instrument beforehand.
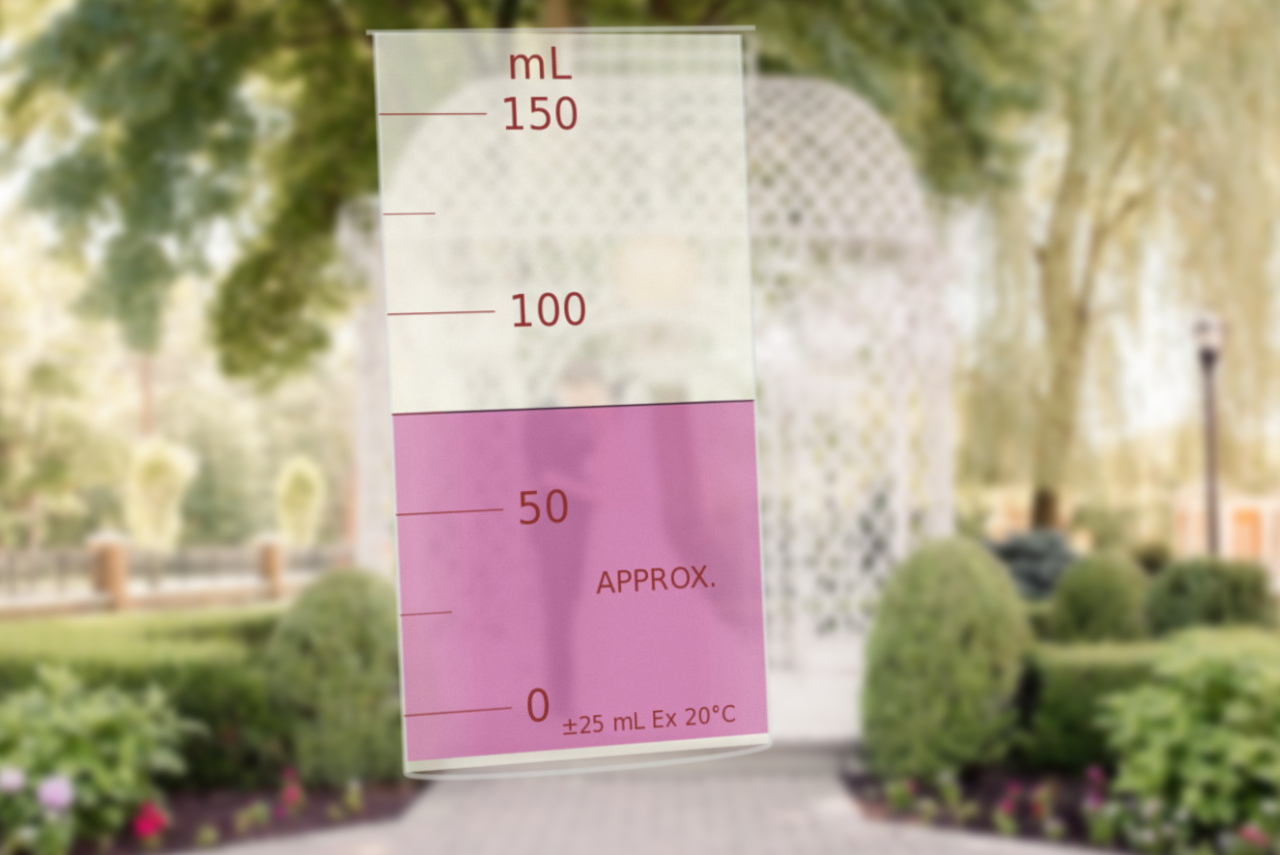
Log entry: 75 mL
